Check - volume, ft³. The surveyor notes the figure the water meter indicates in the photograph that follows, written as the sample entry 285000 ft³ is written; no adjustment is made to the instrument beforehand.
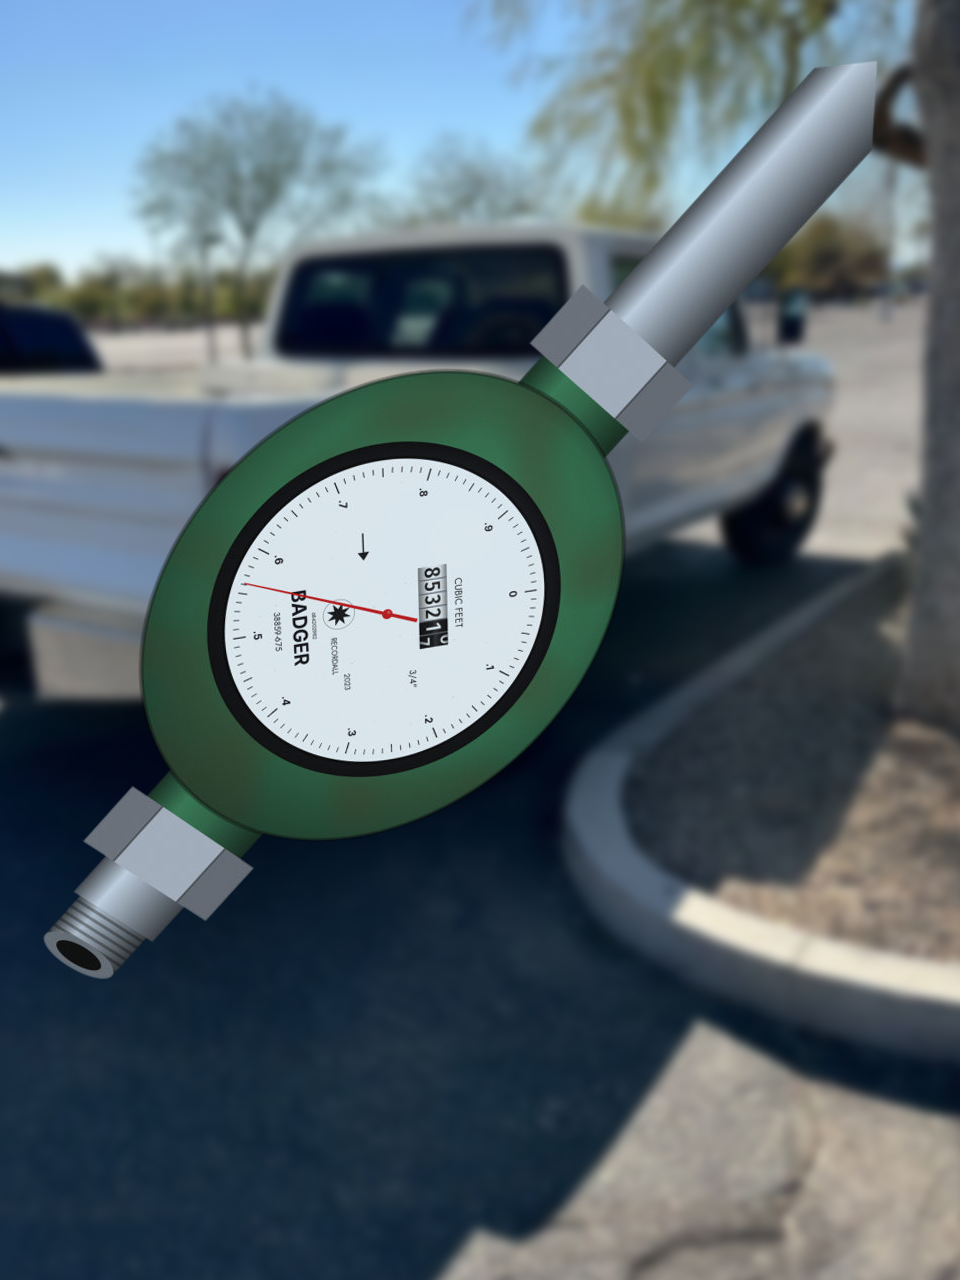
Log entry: 853216.56 ft³
